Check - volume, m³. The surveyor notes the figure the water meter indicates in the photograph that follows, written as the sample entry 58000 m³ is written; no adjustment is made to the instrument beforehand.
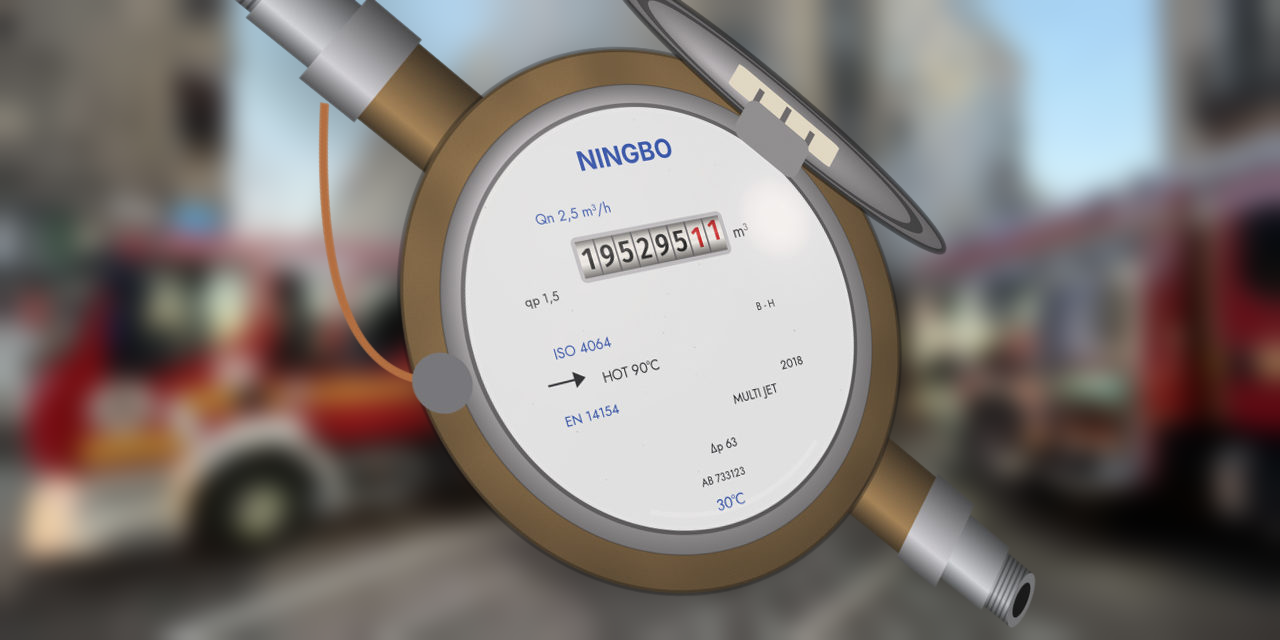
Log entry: 195295.11 m³
